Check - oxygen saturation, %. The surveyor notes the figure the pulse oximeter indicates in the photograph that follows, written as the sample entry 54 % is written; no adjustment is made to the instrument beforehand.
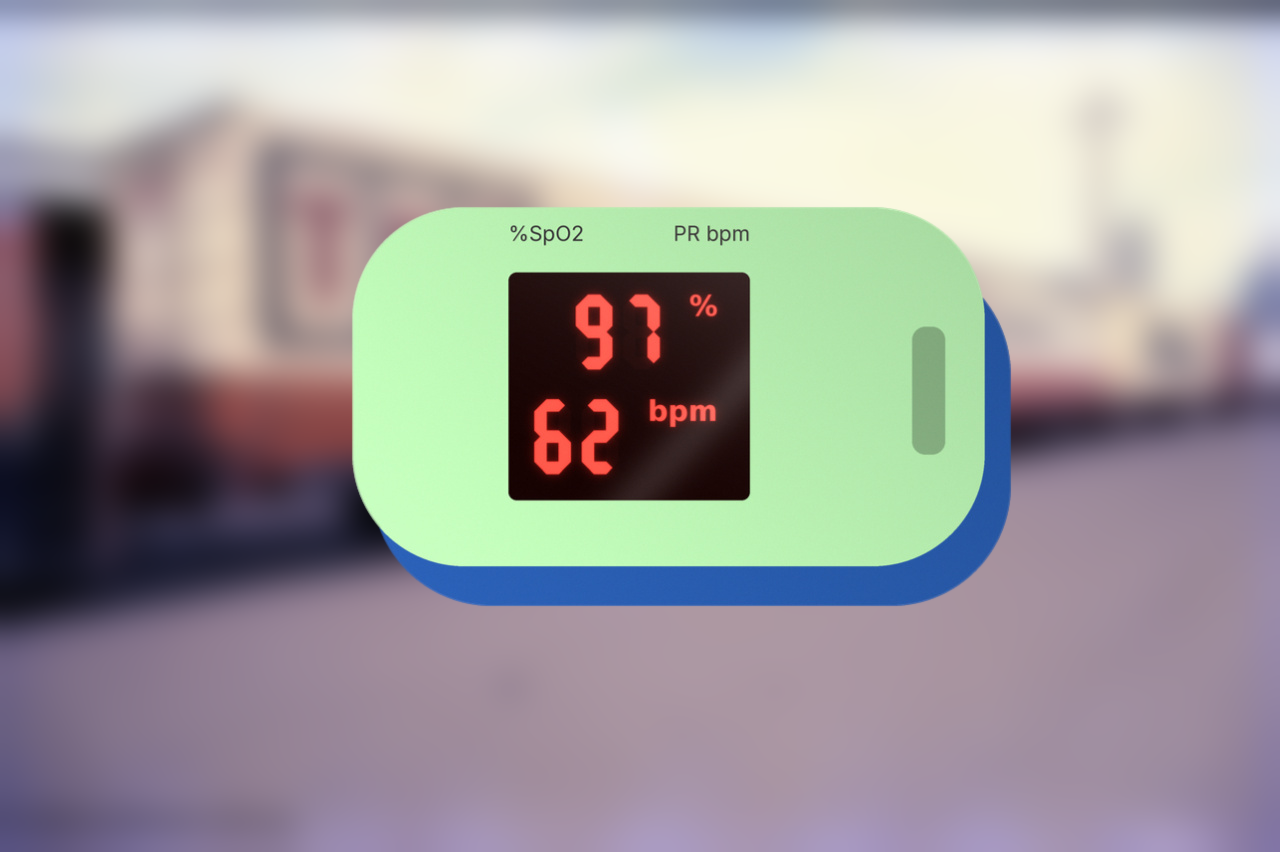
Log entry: 97 %
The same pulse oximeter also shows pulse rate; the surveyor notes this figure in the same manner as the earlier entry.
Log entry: 62 bpm
